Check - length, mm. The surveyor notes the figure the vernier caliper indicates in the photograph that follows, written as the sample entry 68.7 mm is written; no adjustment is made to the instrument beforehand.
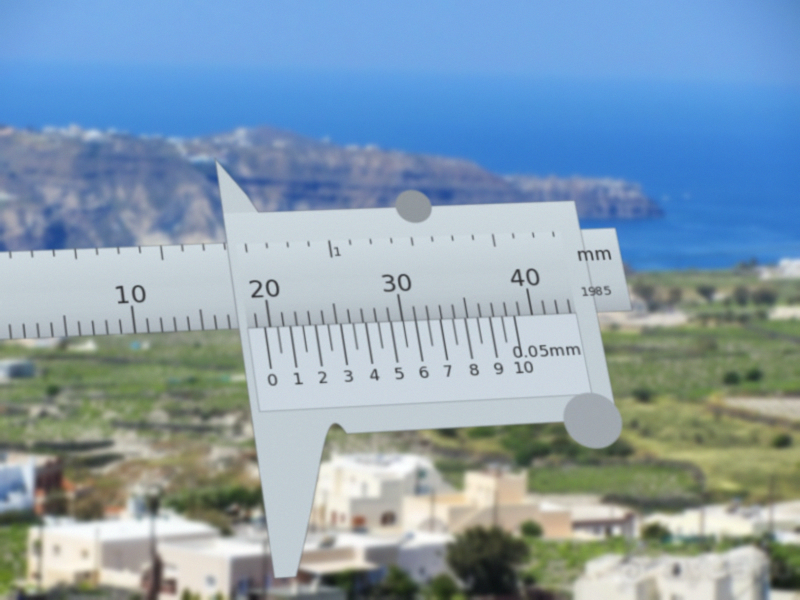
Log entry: 19.6 mm
